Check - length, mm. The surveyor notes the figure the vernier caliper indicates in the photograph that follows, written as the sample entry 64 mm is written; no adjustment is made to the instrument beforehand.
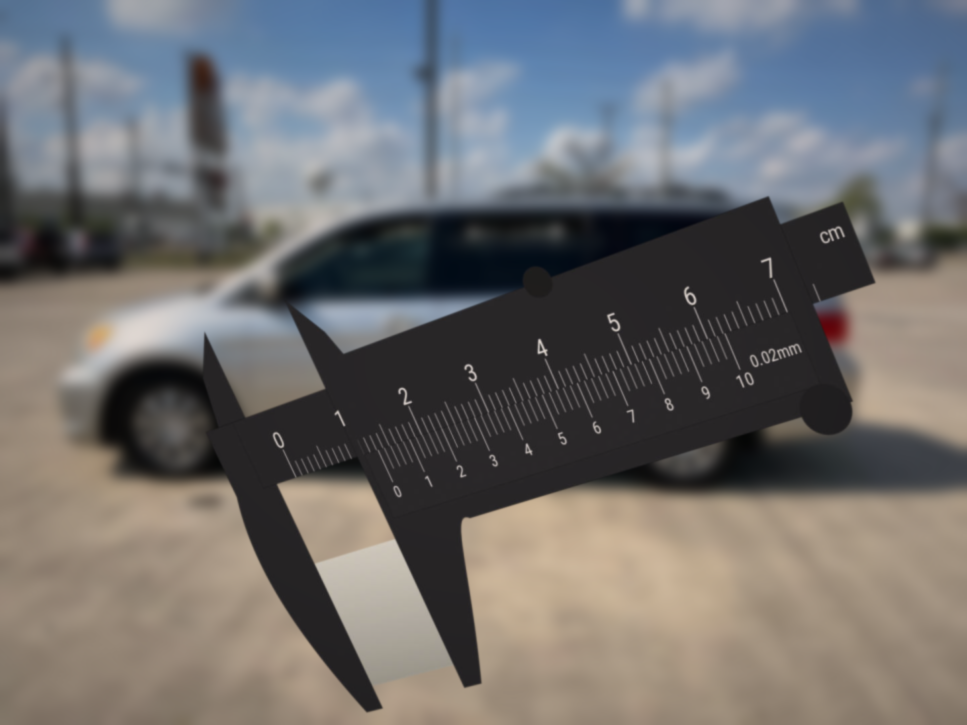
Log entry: 13.2 mm
